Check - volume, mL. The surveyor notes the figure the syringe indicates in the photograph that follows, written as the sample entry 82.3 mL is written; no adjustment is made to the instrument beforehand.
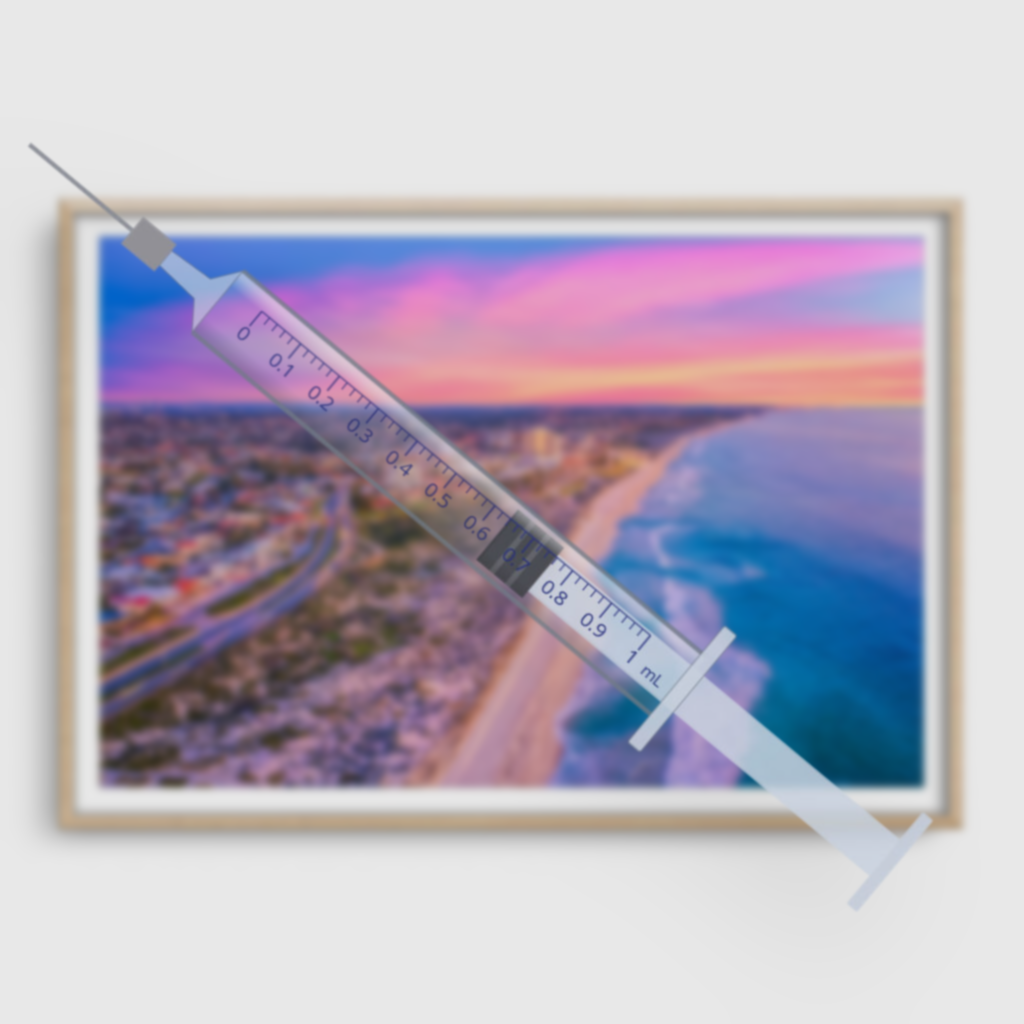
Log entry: 0.64 mL
